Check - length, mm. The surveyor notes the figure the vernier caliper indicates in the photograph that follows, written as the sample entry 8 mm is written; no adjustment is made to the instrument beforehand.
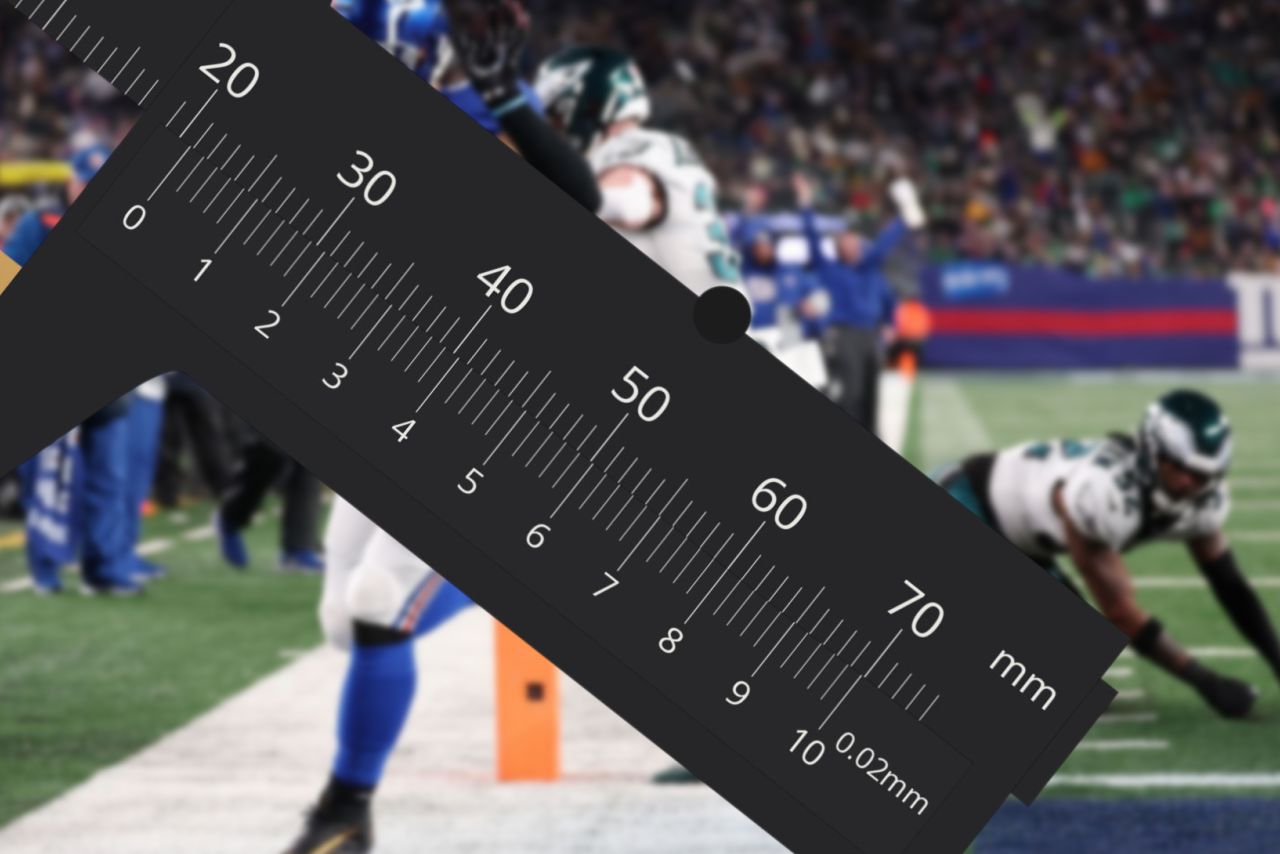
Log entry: 20.8 mm
